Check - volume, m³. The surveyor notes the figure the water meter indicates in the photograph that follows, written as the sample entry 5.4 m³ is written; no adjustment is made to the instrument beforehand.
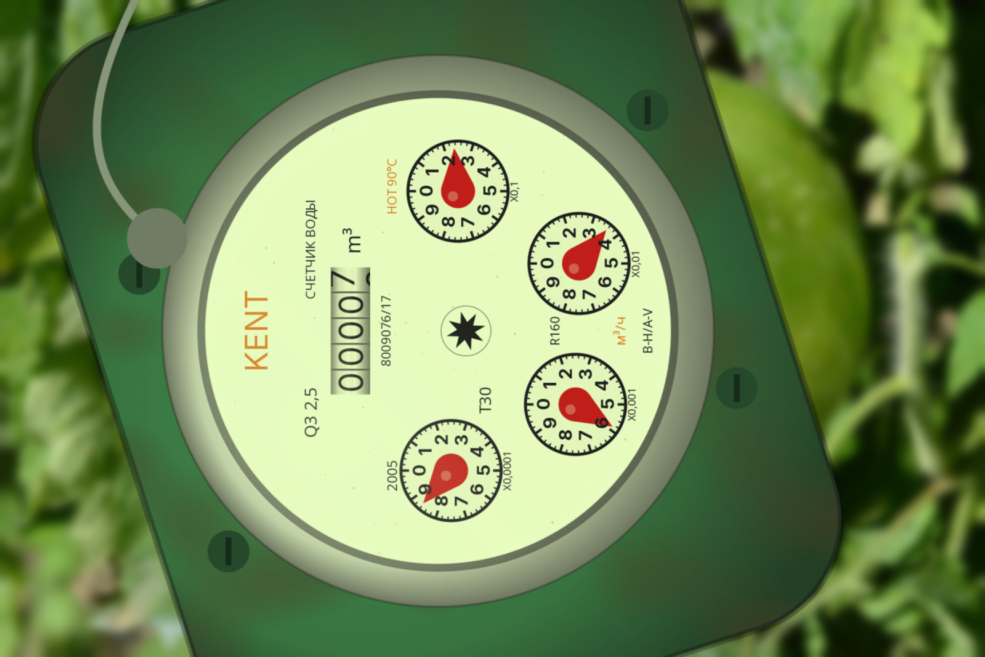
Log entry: 7.2358 m³
